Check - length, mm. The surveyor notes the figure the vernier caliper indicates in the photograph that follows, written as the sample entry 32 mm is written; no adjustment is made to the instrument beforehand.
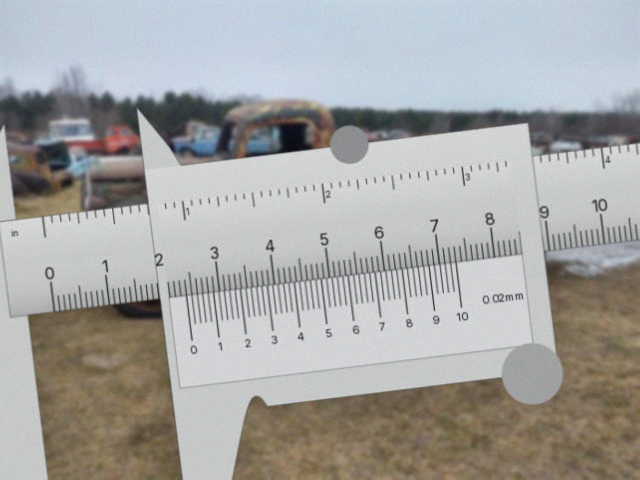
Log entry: 24.0 mm
